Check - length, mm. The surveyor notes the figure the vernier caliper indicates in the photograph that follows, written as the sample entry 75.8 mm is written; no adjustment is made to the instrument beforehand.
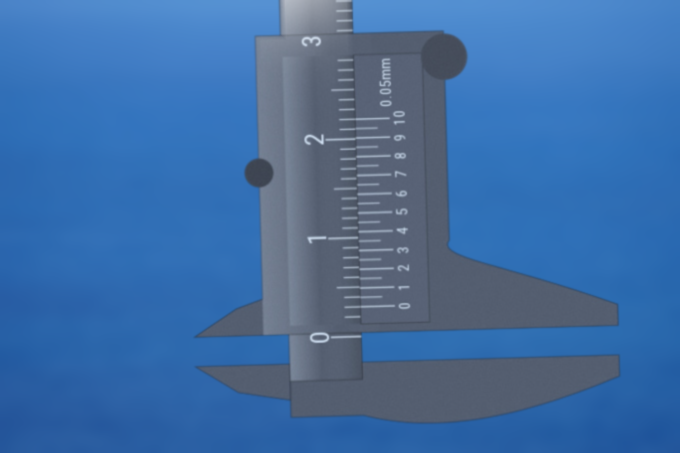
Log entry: 3.0 mm
